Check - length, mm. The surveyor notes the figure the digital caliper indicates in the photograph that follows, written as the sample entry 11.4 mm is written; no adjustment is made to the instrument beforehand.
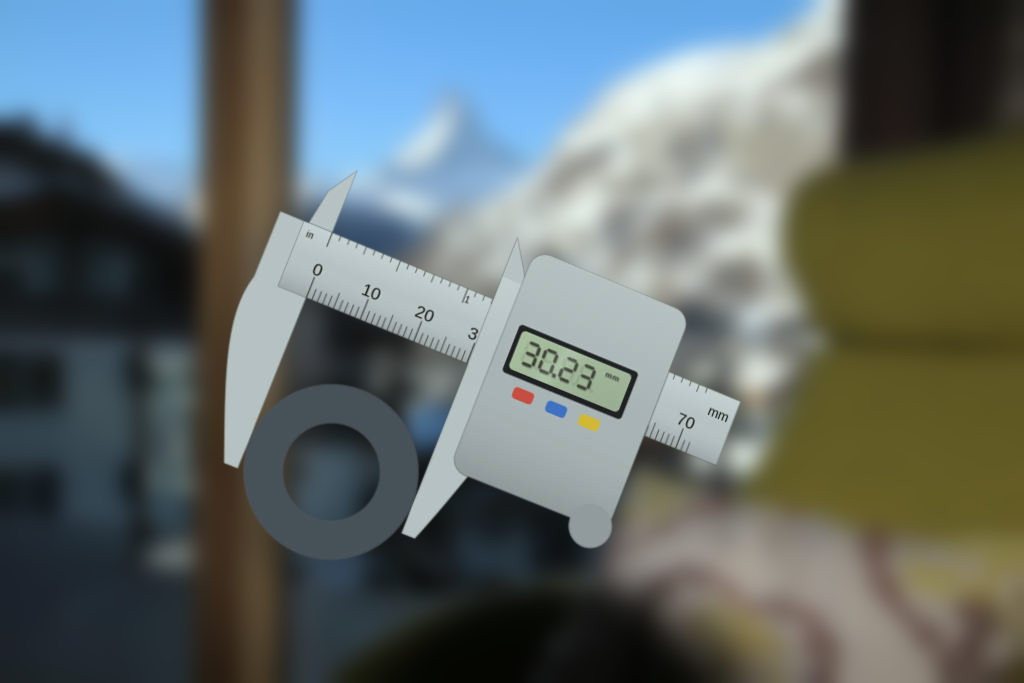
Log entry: 30.23 mm
